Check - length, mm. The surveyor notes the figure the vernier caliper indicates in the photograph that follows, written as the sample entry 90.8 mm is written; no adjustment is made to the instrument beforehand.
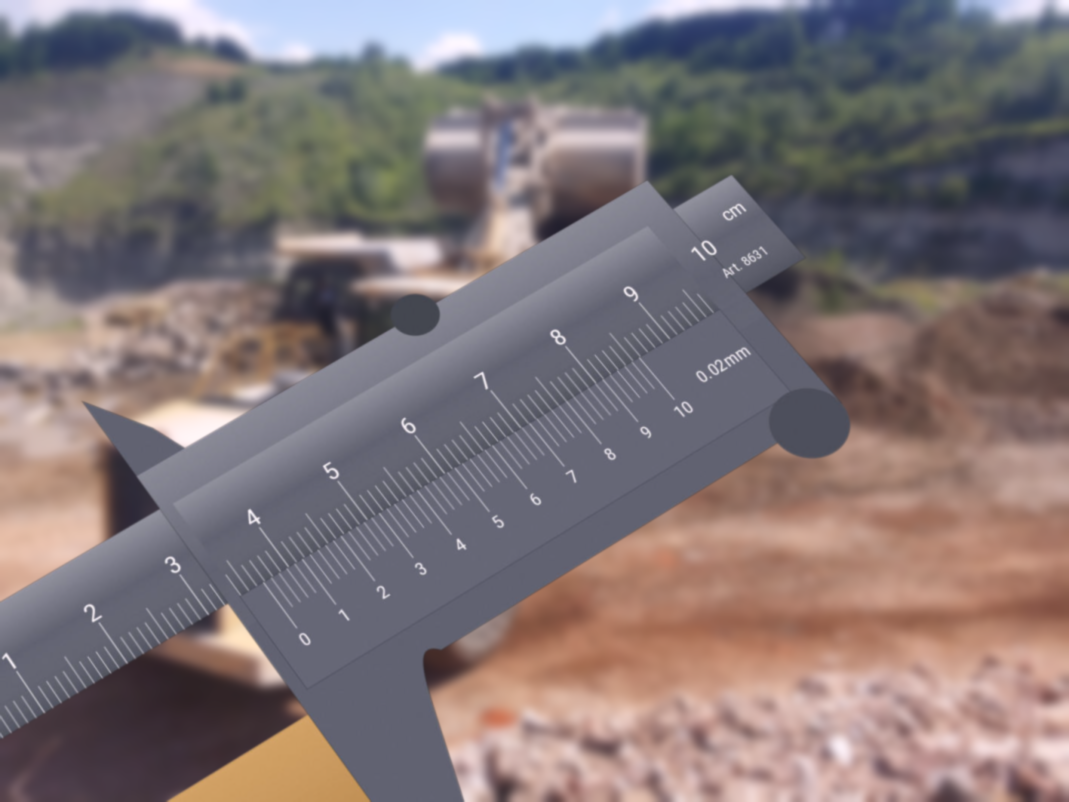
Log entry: 36.8 mm
